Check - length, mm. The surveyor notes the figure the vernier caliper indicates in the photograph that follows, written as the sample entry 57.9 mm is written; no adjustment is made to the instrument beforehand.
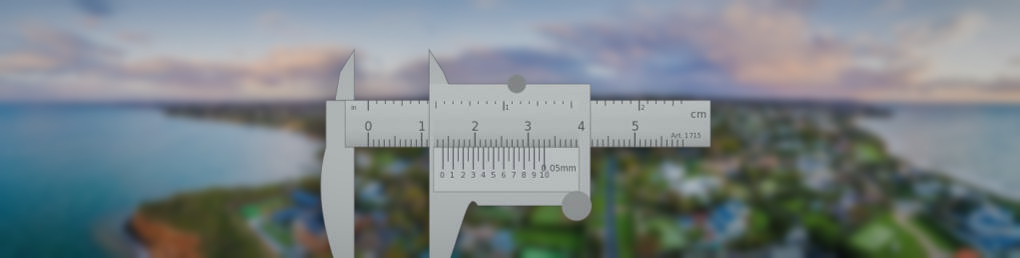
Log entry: 14.0 mm
